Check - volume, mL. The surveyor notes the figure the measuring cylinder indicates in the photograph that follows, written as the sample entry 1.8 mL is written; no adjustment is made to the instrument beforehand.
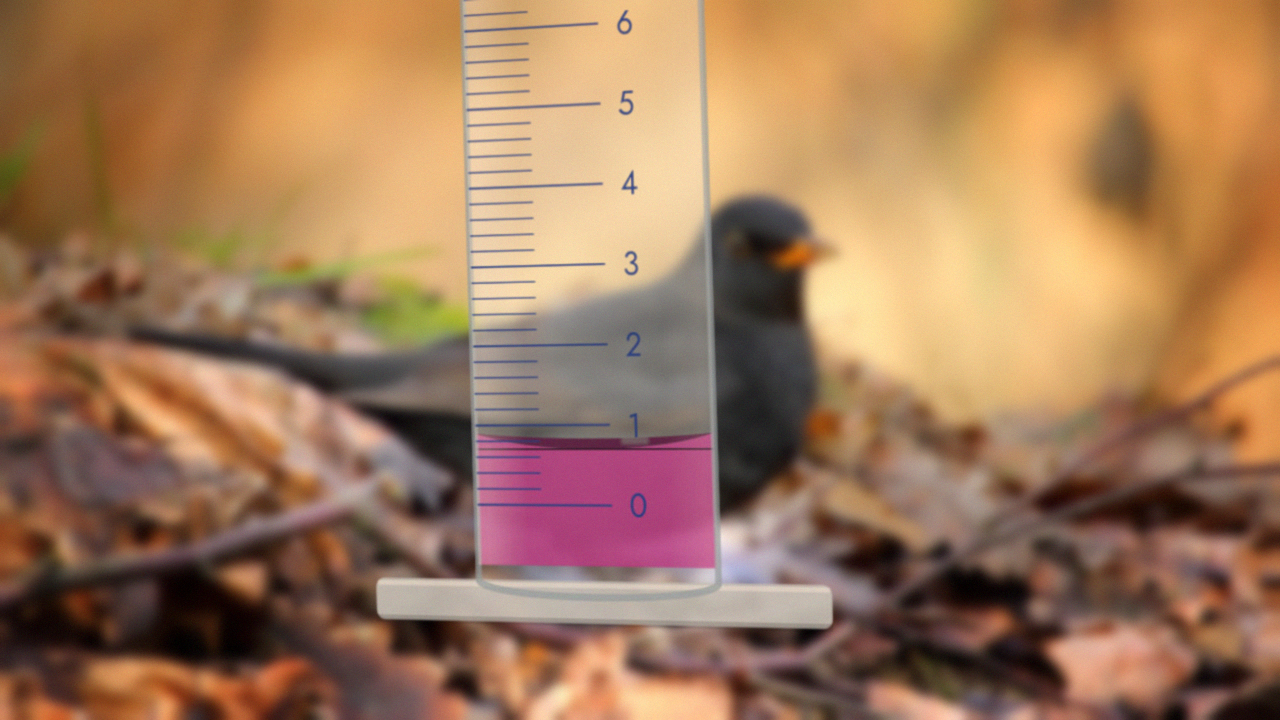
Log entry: 0.7 mL
